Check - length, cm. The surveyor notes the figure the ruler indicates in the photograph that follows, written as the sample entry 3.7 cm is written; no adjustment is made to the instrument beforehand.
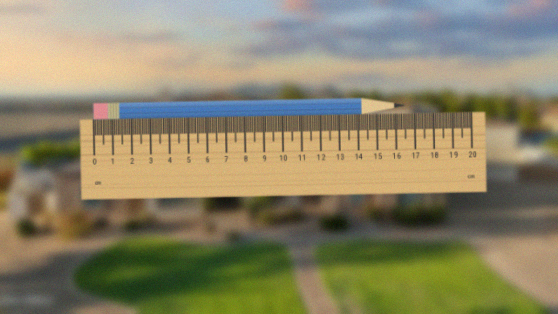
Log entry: 16.5 cm
